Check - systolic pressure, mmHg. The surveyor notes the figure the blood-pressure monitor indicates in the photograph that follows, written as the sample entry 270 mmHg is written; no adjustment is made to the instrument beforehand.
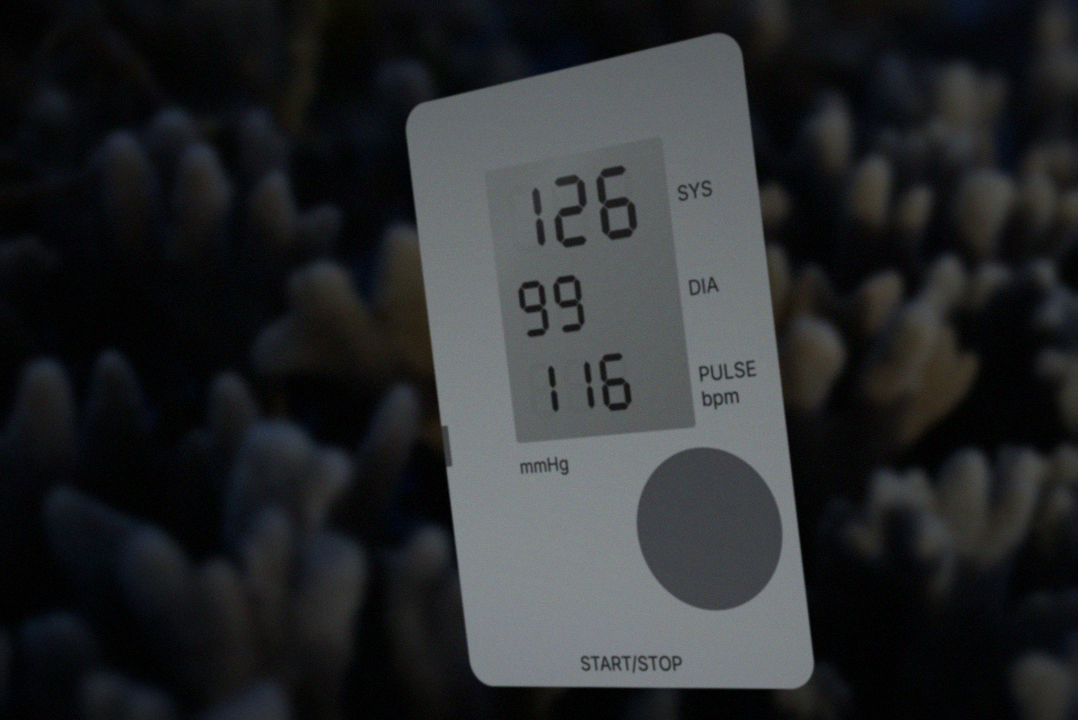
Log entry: 126 mmHg
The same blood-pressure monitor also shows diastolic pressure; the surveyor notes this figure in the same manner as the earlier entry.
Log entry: 99 mmHg
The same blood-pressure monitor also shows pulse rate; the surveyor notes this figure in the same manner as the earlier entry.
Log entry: 116 bpm
